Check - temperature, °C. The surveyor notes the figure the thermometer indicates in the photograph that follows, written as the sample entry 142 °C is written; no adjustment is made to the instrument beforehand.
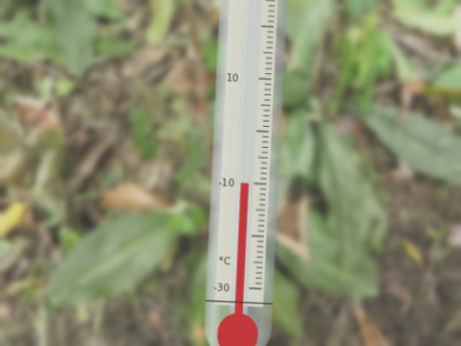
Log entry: -10 °C
